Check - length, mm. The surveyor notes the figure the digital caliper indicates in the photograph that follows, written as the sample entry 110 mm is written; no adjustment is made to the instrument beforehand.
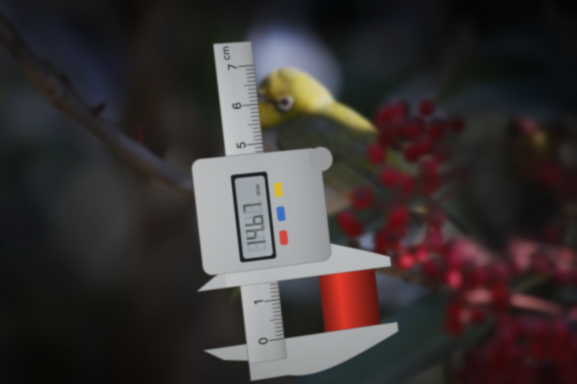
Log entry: 14.67 mm
